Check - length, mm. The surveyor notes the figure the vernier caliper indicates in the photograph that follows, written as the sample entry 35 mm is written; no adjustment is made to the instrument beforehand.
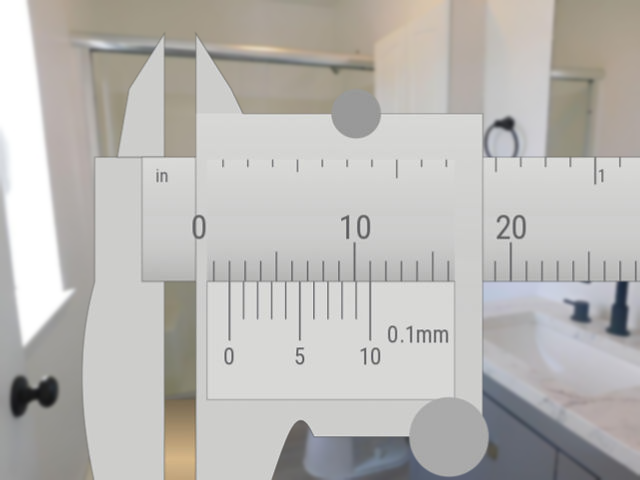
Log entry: 2.0 mm
